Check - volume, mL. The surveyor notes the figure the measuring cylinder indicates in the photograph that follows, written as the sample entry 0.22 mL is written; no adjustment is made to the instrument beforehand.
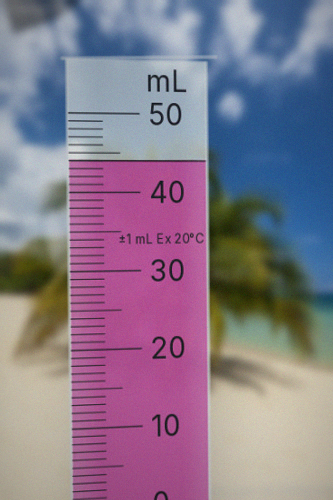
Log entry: 44 mL
